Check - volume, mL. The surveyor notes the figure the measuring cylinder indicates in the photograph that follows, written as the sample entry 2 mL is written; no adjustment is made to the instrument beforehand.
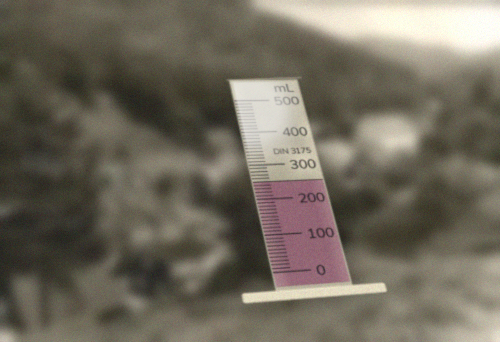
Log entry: 250 mL
